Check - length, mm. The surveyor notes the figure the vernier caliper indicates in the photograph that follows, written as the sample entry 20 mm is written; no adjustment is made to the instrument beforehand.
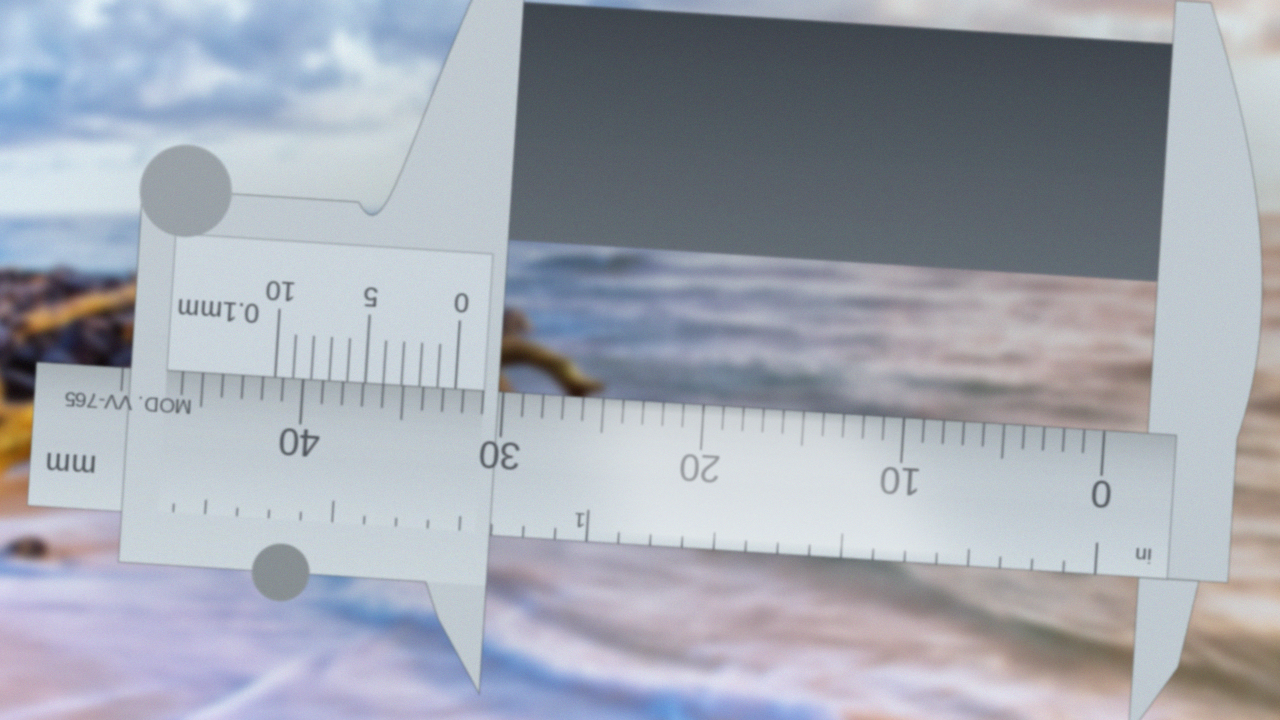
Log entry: 32.4 mm
